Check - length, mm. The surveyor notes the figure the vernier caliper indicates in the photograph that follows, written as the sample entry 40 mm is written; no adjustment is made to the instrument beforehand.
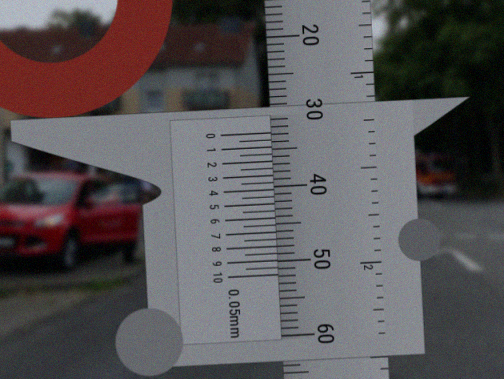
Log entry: 32.8 mm
